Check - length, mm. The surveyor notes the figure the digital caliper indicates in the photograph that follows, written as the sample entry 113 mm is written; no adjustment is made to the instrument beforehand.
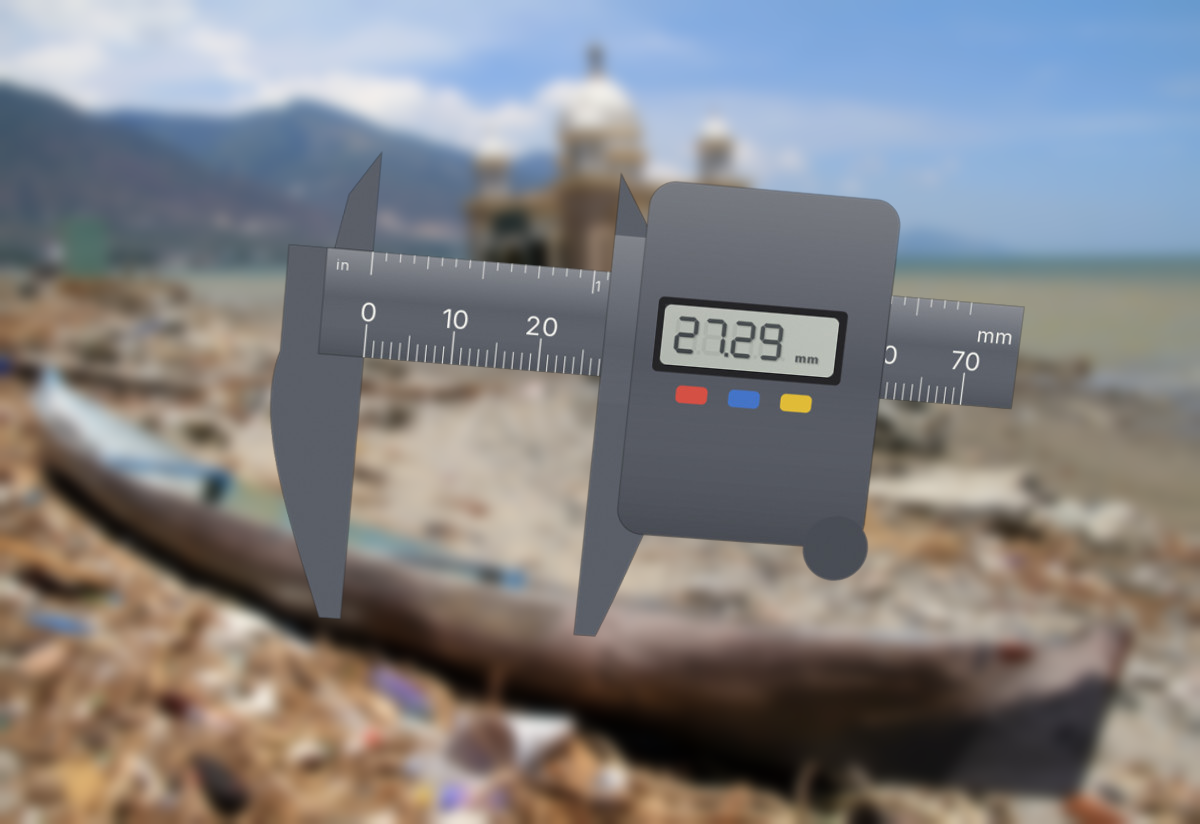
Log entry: 27.29 mm
